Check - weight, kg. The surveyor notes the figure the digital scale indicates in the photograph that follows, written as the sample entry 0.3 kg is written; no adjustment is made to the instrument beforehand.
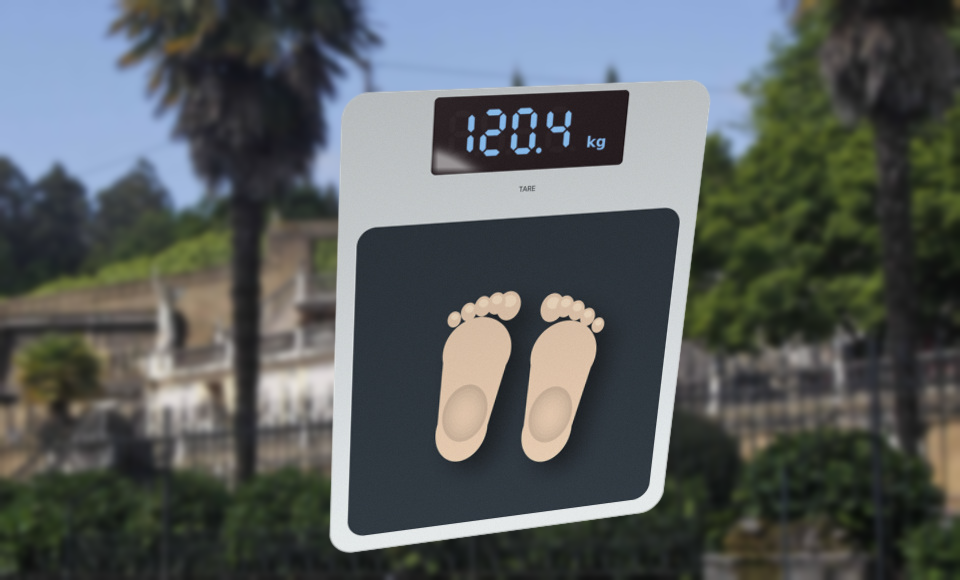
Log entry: 120.4 kg
